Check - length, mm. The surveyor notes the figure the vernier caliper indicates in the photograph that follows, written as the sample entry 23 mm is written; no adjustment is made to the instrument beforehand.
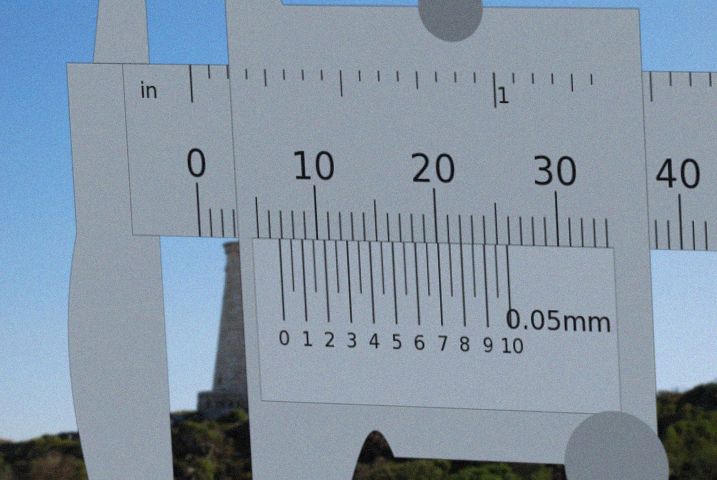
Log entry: 6.8 mm
